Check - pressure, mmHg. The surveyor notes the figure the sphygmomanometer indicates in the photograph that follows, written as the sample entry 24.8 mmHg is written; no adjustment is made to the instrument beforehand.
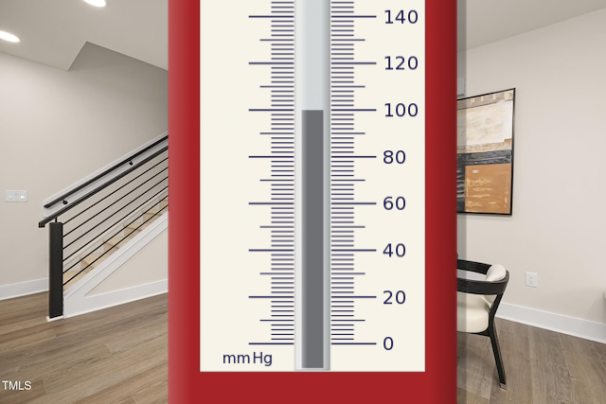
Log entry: 100 mmHg
